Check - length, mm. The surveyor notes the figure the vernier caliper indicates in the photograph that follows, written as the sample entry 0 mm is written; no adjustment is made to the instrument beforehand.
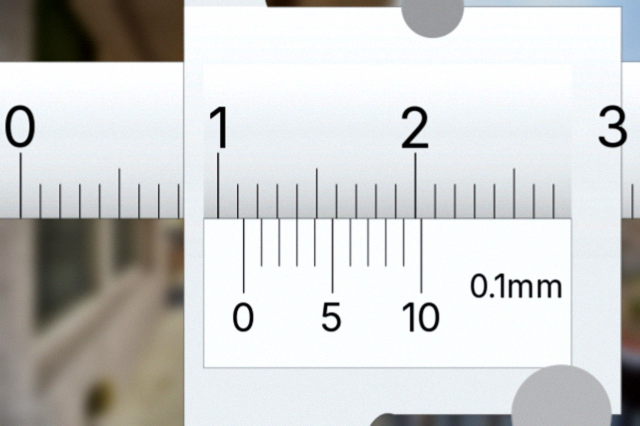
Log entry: 11.3 mm
